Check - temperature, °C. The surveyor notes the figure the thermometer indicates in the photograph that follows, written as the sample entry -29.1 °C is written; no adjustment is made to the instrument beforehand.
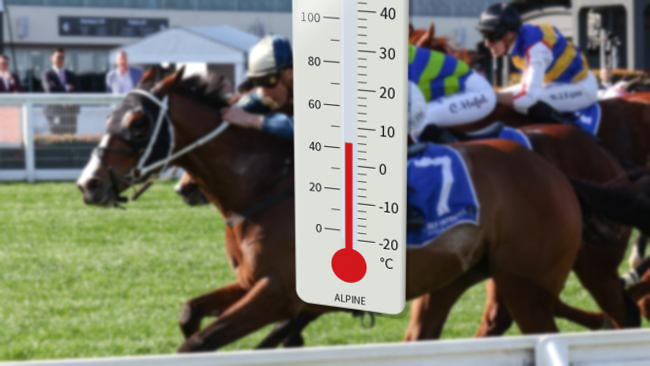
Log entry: 6 °C
